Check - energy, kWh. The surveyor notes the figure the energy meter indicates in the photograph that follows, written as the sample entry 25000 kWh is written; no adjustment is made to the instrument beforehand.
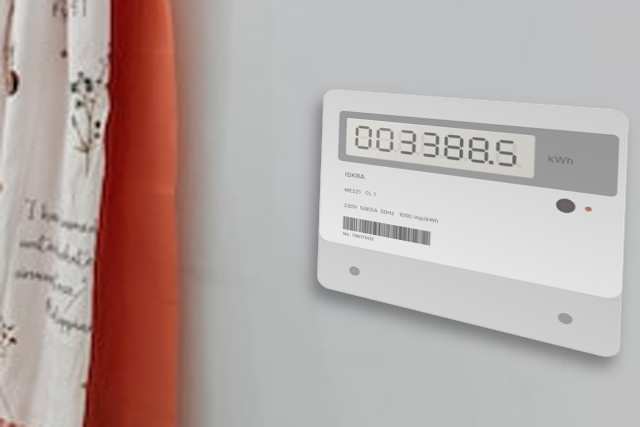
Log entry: 3388.5 kWh
